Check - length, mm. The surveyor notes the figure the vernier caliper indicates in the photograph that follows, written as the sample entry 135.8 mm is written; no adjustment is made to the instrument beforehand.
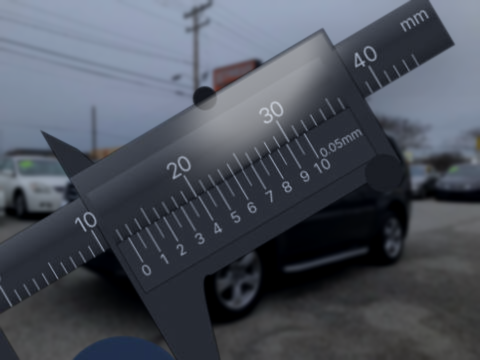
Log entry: 12.6 mm
